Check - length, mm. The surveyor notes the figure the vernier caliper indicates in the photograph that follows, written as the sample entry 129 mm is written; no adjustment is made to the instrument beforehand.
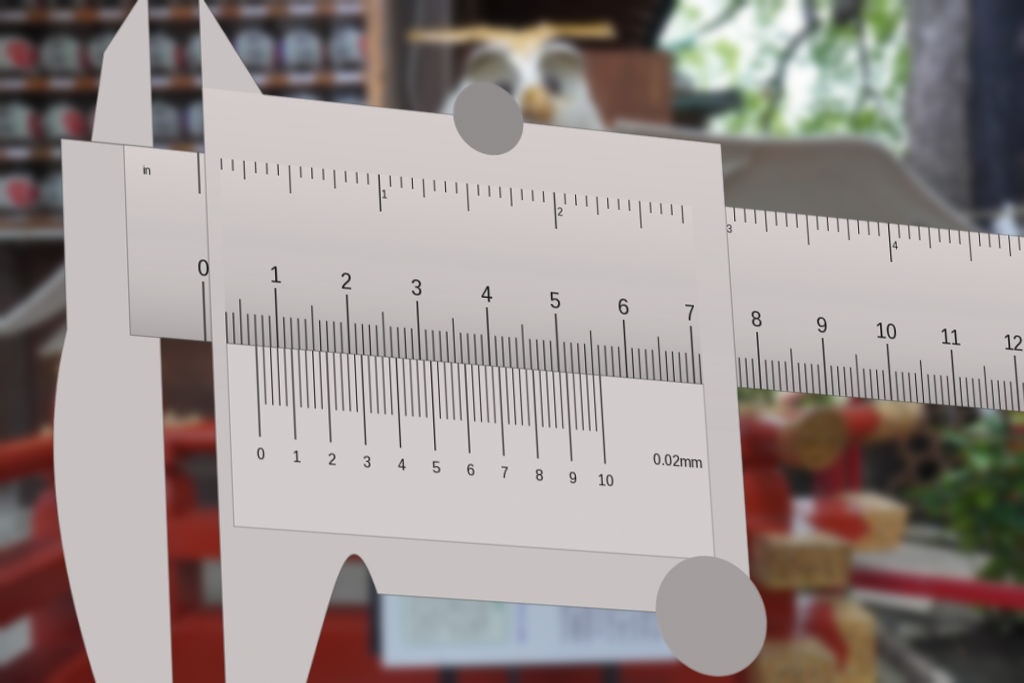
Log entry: 7.0 mm
